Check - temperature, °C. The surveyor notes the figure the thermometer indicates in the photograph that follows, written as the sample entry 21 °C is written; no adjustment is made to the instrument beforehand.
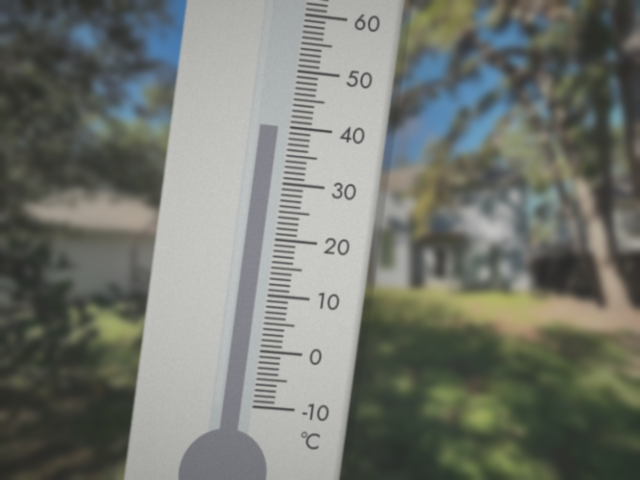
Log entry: 40 °C
